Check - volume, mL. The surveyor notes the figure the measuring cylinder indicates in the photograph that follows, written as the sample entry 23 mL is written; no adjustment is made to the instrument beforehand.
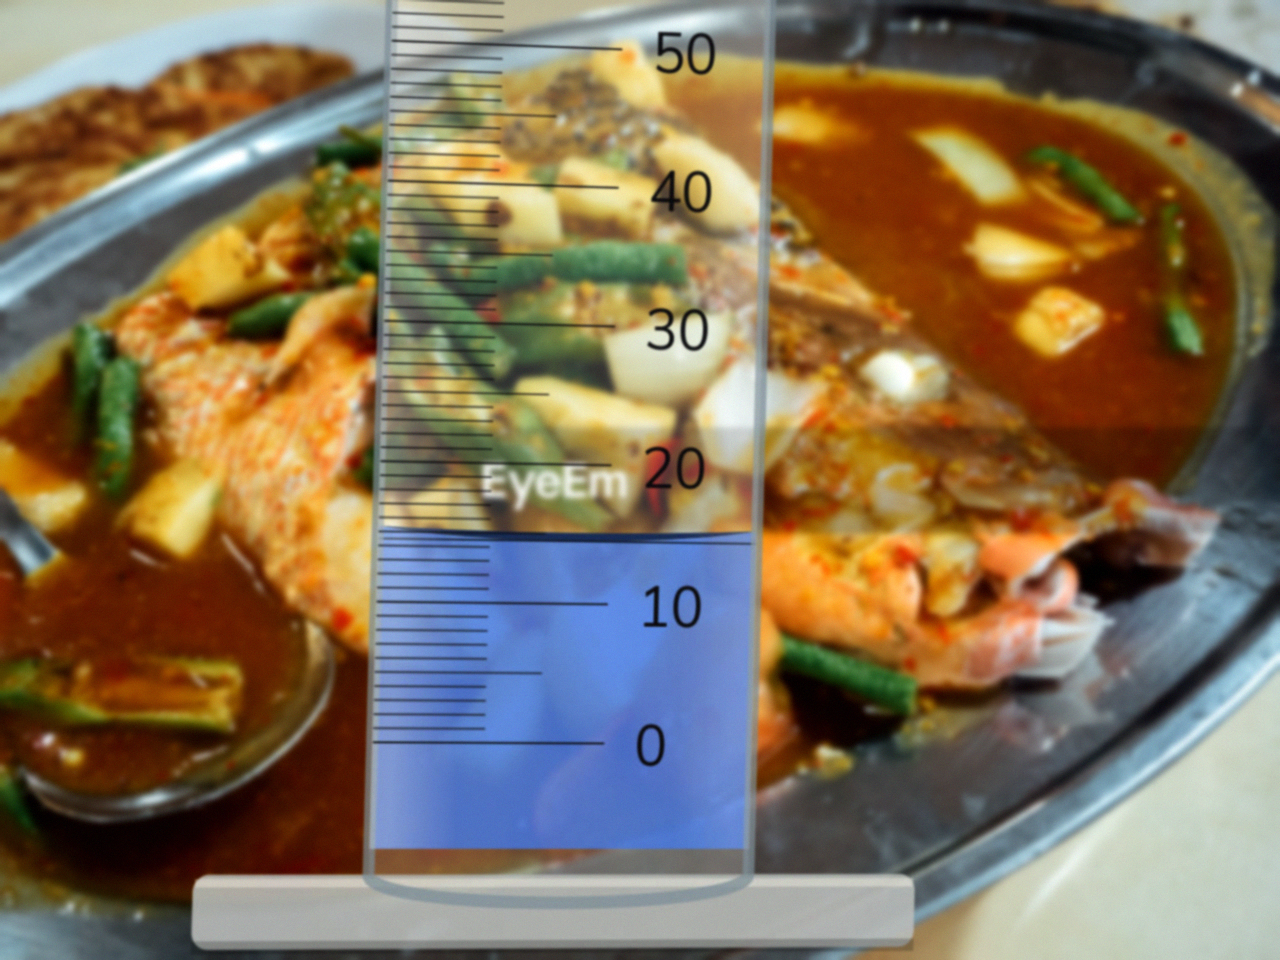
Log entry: 14.5 mL
